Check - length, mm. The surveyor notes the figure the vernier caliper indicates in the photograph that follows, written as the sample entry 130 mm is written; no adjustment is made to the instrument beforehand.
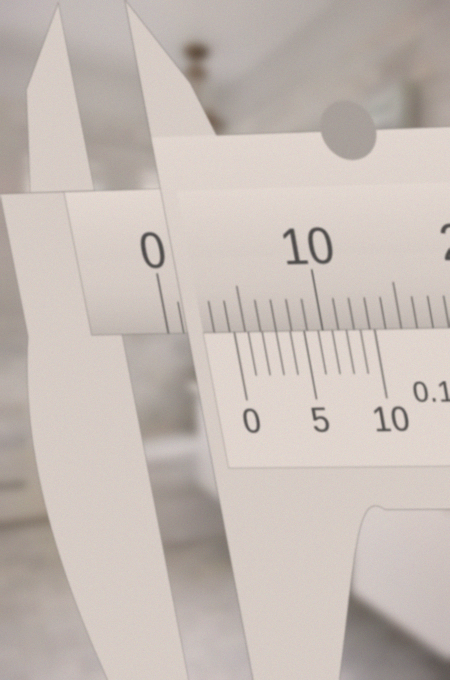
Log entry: 4.3 mm
